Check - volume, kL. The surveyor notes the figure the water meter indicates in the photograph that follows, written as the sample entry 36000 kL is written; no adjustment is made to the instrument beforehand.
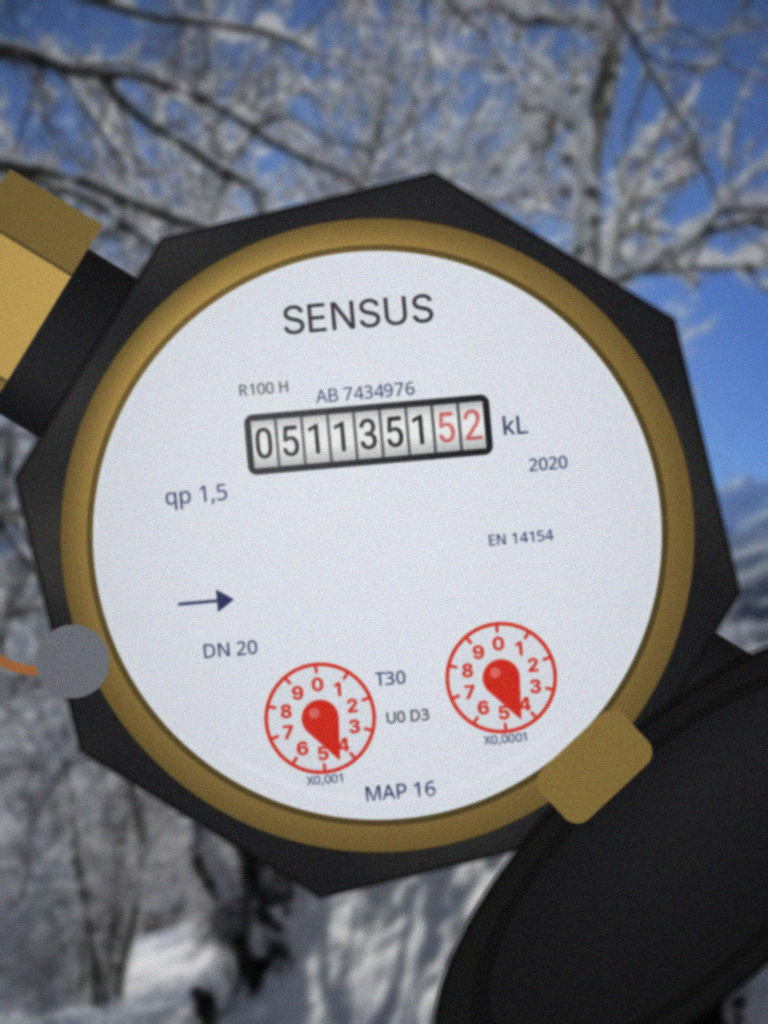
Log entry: 511351.5244 kL
